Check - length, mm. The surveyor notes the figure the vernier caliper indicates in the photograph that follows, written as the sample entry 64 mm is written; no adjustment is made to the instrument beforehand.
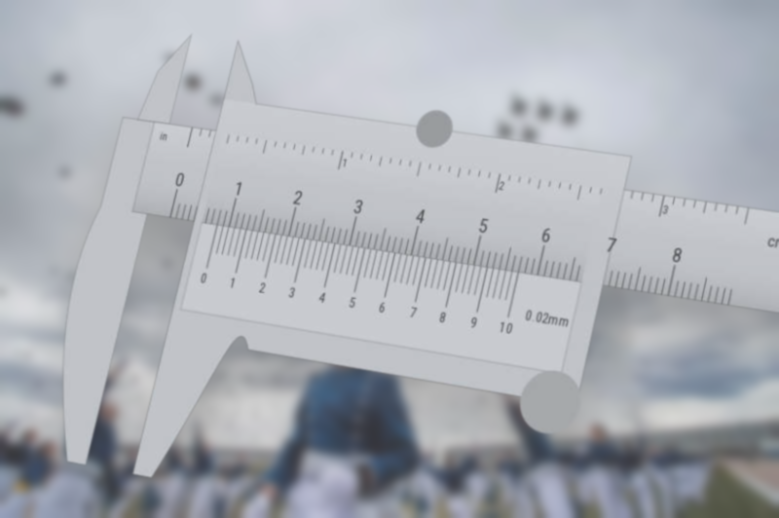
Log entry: 8.0 mm
